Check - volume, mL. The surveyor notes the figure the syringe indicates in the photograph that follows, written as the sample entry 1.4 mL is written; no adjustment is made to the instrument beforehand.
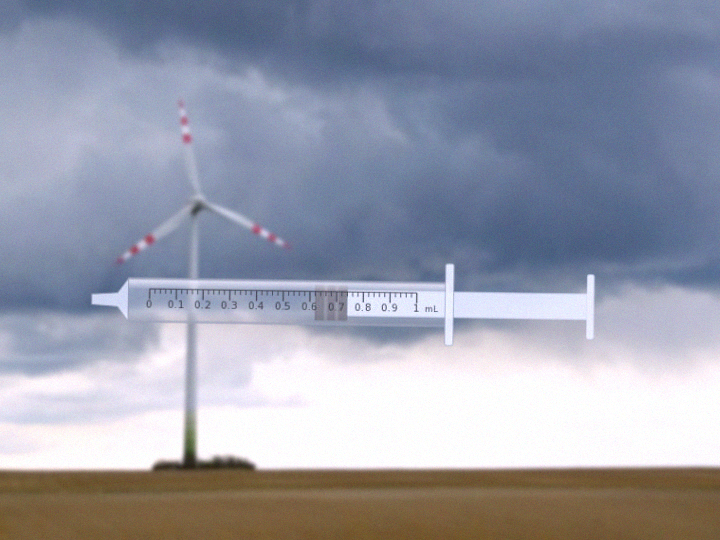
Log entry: 0.62 mL
